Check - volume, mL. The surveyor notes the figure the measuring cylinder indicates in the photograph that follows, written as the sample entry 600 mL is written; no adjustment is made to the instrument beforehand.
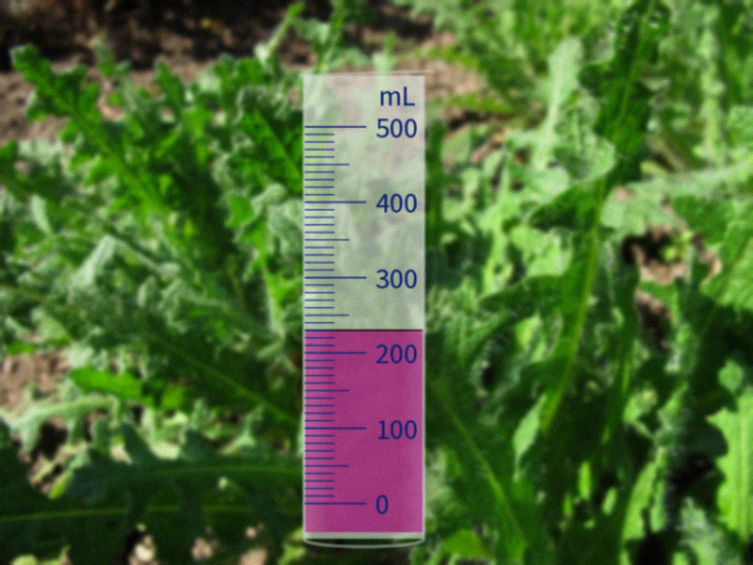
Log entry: 230 mL
